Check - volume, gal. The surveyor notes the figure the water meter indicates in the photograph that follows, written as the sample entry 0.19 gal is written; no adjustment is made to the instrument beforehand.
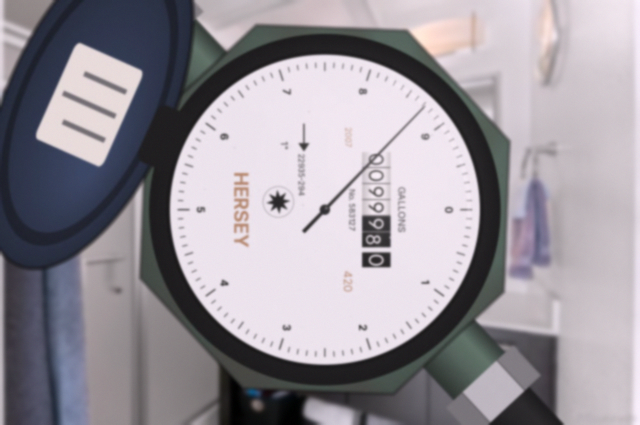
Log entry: 99978.7 gal
